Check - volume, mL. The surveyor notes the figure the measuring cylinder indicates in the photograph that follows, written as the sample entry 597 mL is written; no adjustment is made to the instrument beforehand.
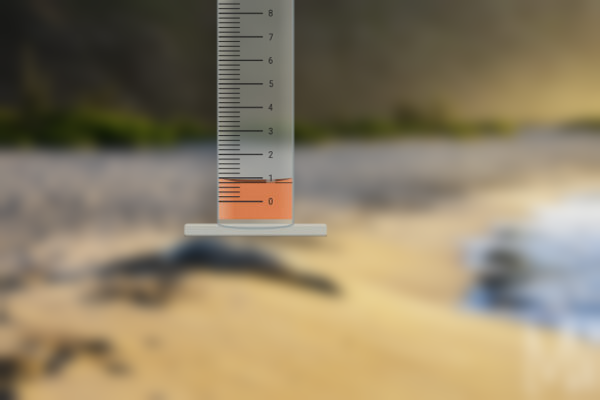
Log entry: 0.8 mL
